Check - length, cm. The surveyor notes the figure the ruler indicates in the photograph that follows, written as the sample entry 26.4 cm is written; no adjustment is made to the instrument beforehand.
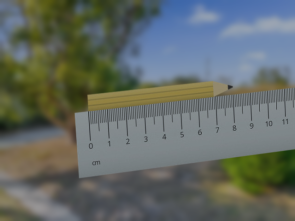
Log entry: 8 cm
